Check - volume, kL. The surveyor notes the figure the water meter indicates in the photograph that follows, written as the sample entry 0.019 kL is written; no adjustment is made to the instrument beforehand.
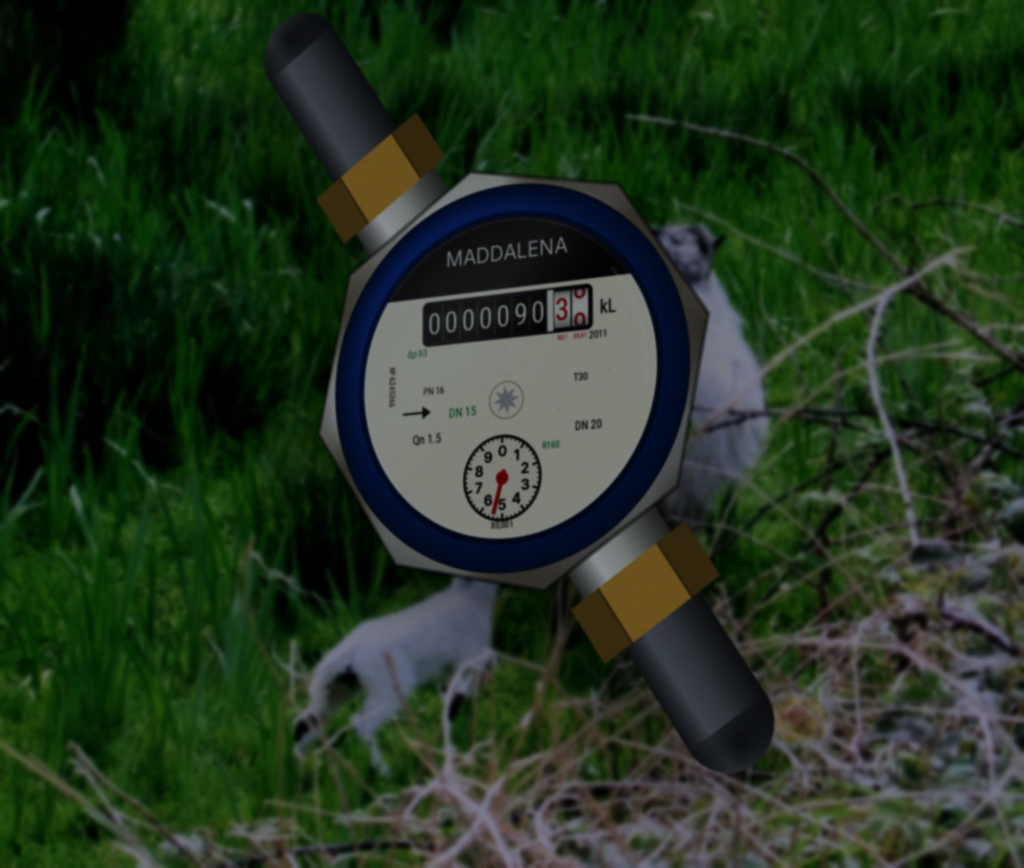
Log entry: 90.385 kL
